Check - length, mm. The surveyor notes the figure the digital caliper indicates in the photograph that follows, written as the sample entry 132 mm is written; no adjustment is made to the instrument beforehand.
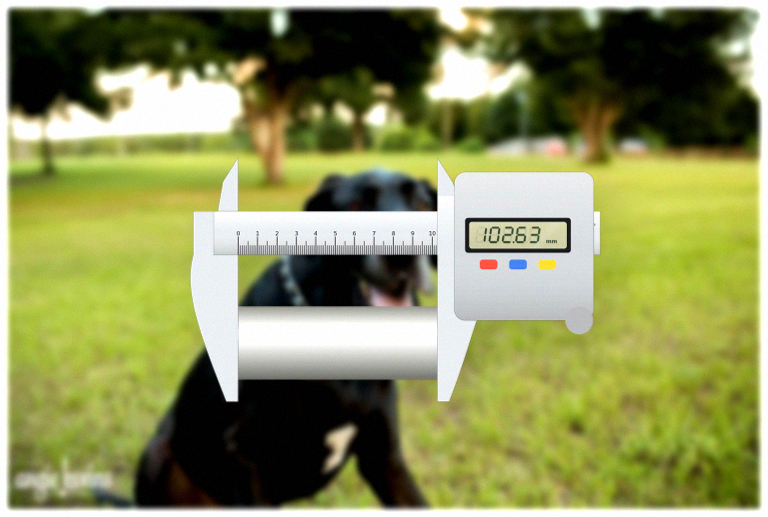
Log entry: 102.63 mm
